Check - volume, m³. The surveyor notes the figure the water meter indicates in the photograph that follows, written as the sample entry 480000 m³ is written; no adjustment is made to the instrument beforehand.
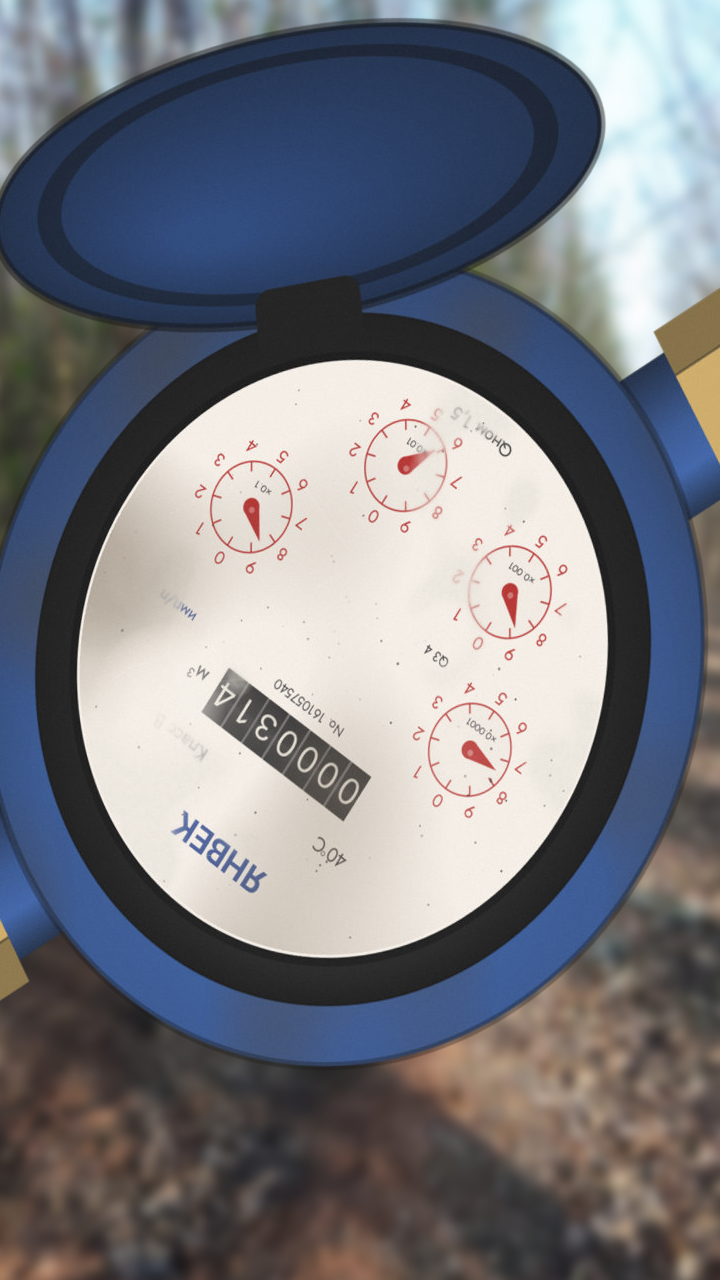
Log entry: 314.8587 m³
